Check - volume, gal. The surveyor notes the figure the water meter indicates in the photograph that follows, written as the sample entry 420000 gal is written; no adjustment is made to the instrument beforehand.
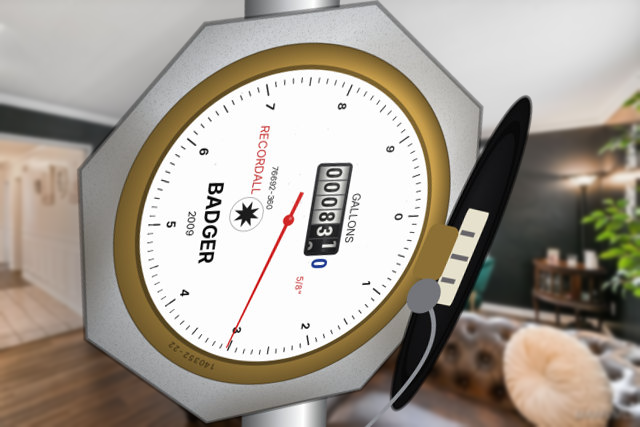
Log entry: 8313.0 gal
